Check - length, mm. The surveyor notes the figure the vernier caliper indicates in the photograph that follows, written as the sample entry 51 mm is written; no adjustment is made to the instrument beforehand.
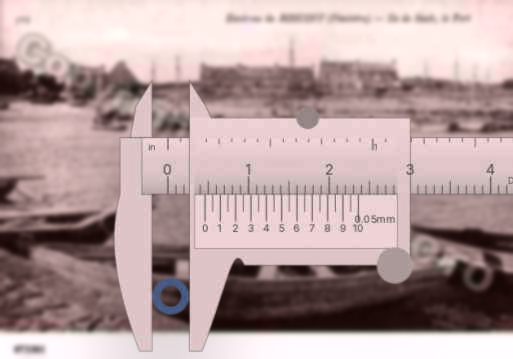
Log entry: 4.6 mm
